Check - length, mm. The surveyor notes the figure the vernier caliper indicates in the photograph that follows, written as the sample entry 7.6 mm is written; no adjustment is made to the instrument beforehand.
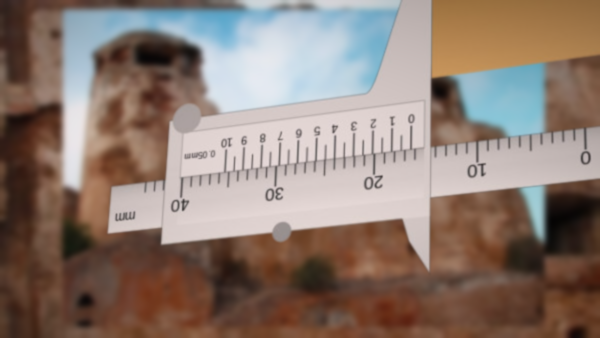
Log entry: 16.4 mm
